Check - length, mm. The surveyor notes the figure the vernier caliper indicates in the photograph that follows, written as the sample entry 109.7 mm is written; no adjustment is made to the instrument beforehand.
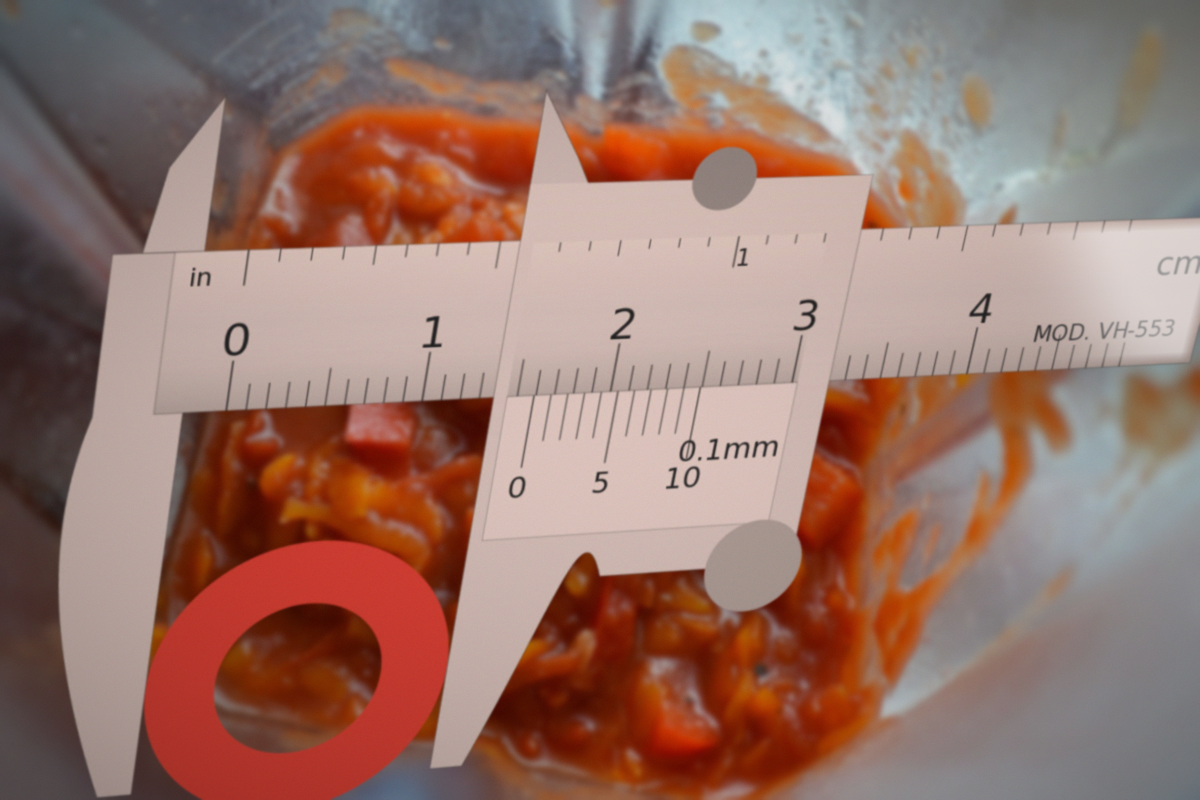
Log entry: 15.9 mm
